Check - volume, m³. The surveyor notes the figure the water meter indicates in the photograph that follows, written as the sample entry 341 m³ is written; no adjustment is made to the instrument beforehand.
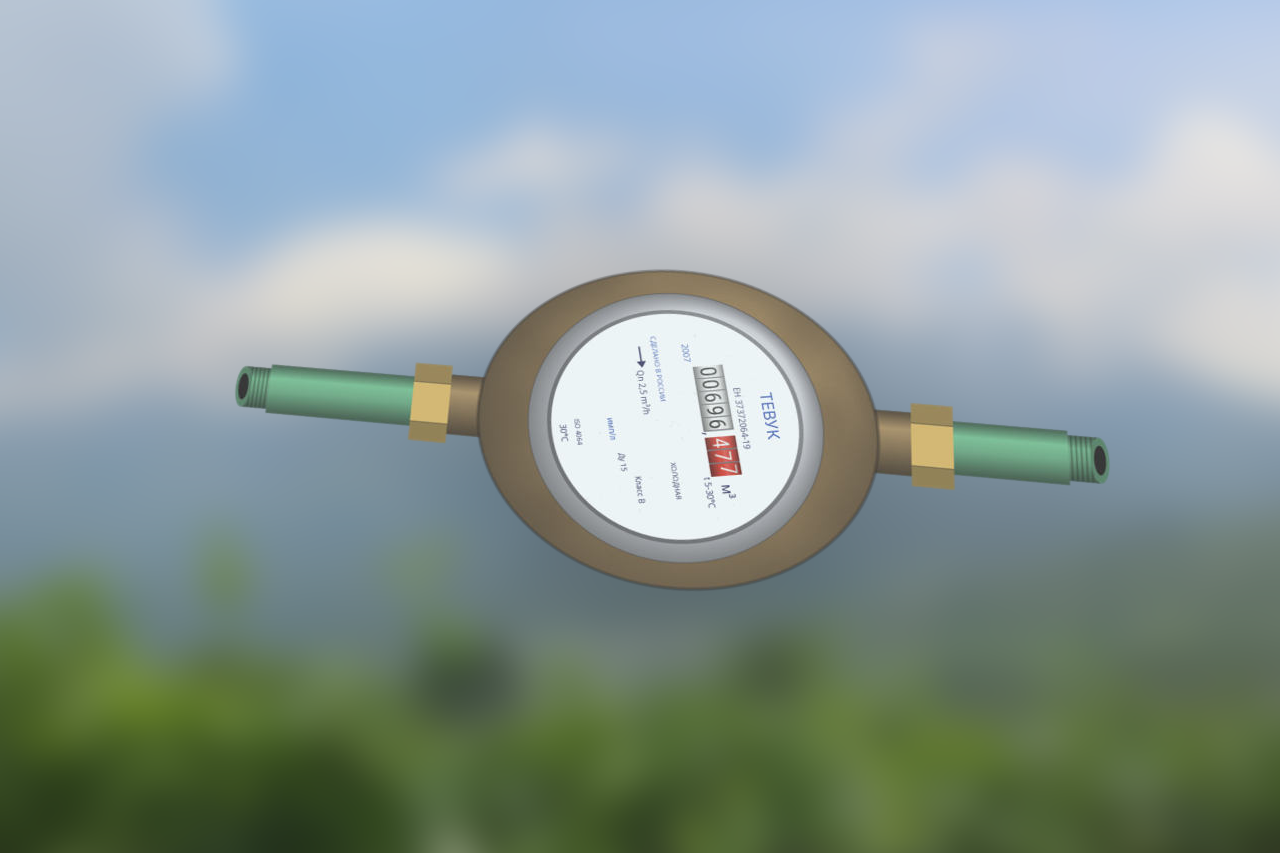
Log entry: 696.477 m³
